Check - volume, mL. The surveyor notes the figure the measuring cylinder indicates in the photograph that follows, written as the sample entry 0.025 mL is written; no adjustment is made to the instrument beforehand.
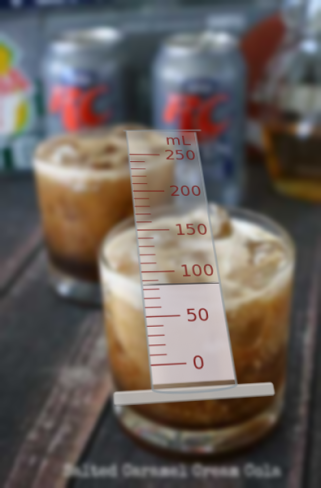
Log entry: 85 mL
